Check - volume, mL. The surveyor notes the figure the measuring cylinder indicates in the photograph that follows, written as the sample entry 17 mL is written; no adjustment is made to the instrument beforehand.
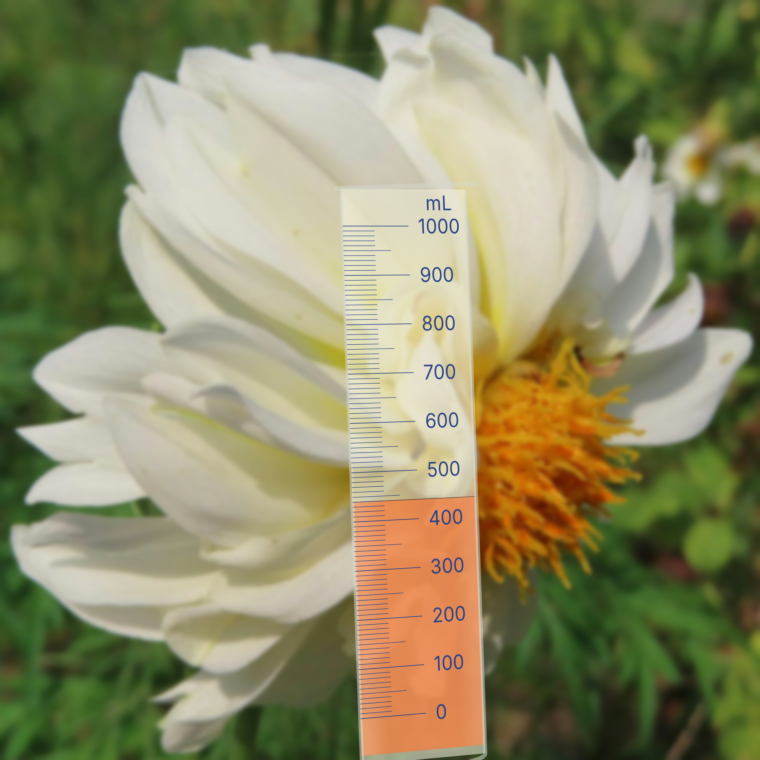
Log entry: 440 mL
